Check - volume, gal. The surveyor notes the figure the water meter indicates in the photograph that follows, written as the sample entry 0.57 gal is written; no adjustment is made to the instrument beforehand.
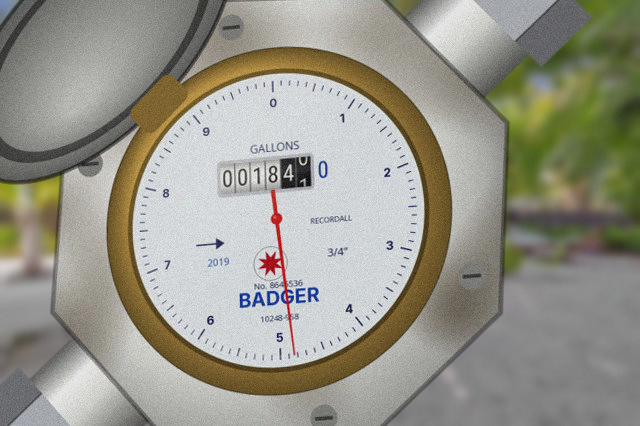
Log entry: 18404.8 gal
